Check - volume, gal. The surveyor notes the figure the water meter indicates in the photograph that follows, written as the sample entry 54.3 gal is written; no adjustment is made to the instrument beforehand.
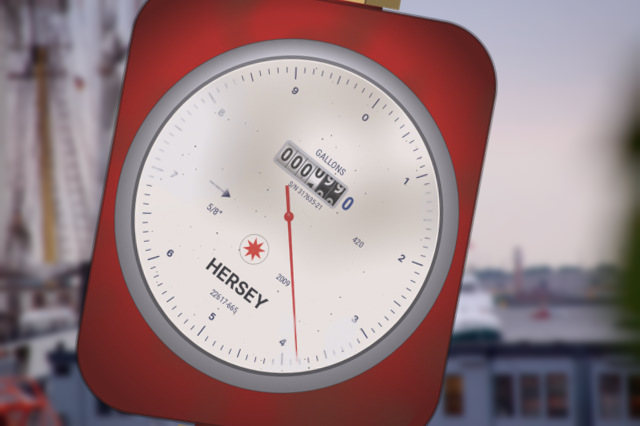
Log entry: 993.8 gal
